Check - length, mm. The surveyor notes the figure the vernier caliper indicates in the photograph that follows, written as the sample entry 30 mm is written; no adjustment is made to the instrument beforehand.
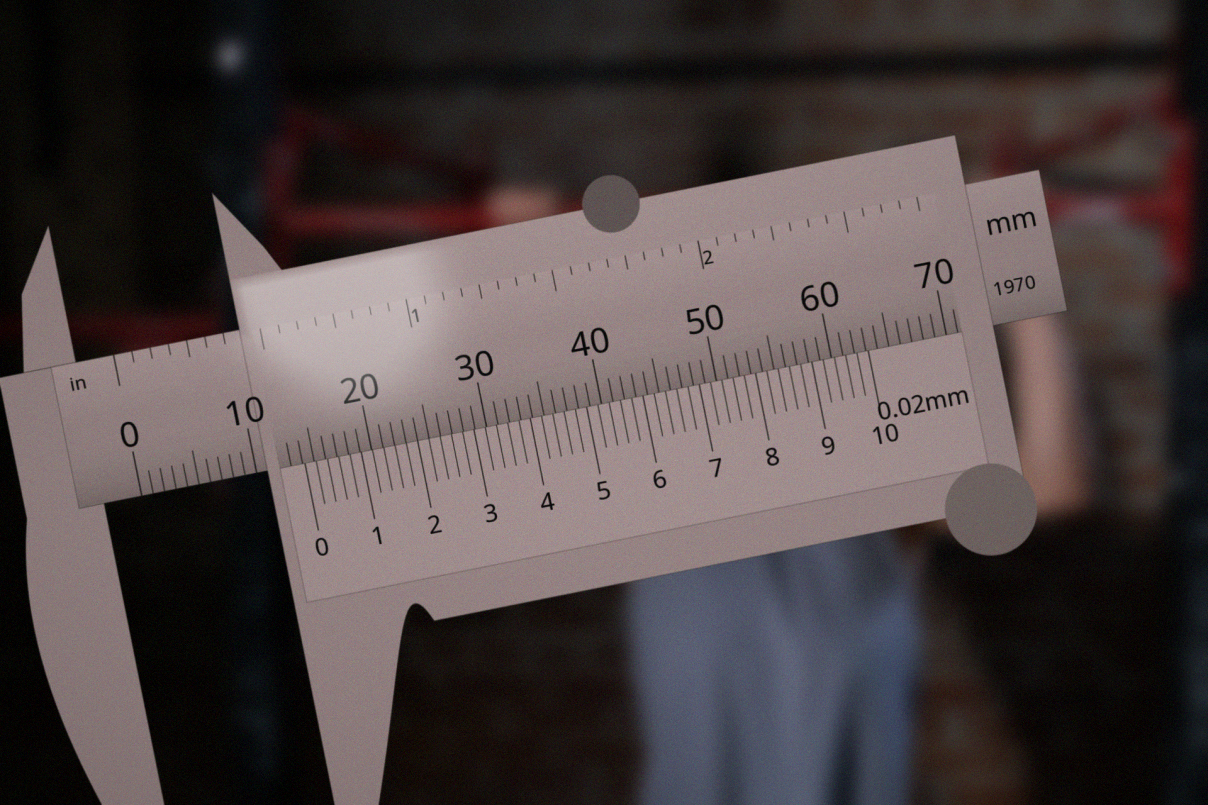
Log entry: 14.2 mm
